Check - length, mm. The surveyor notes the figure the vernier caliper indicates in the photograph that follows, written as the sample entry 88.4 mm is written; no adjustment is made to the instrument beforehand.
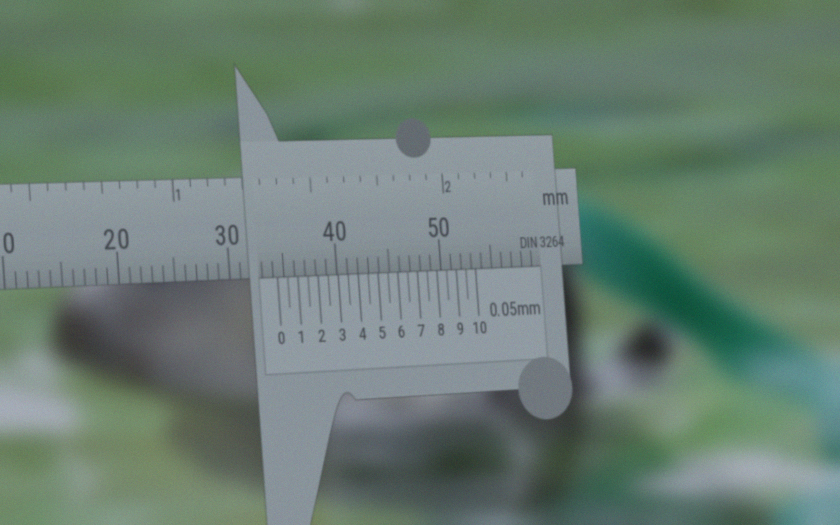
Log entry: 34.4 mm
